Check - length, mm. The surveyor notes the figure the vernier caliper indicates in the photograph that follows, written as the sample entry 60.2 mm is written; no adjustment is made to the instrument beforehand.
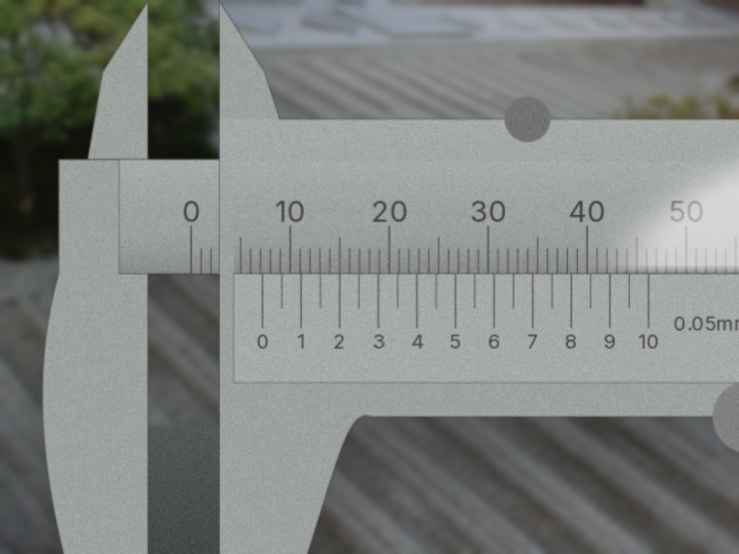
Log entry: 7.2 mm
